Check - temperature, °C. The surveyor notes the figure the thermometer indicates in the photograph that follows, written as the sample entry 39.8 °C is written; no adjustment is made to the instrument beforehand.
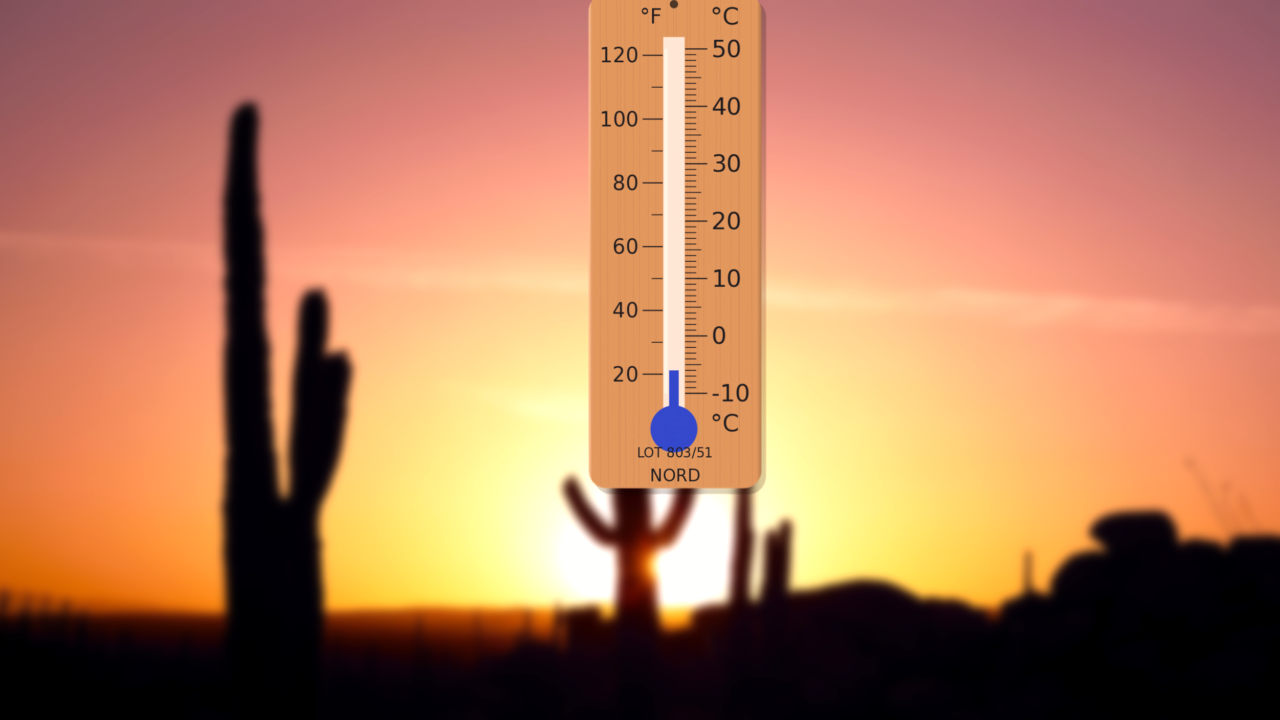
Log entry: -6 °C
